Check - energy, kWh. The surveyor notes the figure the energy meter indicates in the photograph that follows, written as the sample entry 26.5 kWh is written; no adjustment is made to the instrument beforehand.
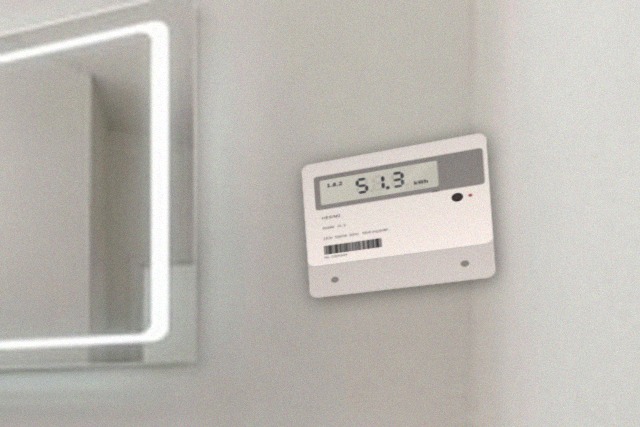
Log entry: 51.3 kWh
